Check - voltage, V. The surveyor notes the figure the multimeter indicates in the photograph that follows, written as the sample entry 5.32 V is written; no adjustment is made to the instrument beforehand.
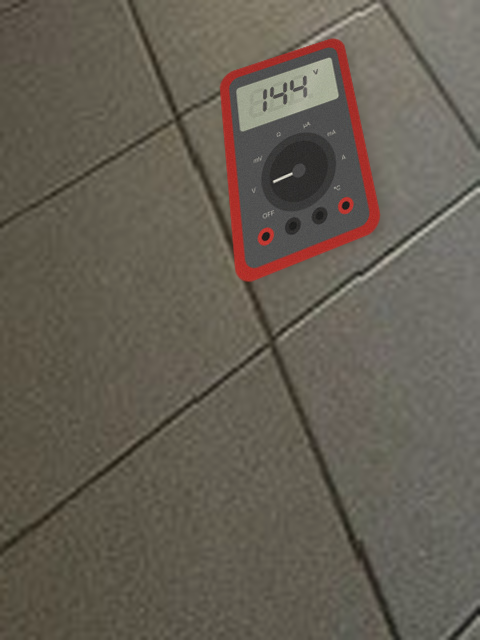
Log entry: 144 V
